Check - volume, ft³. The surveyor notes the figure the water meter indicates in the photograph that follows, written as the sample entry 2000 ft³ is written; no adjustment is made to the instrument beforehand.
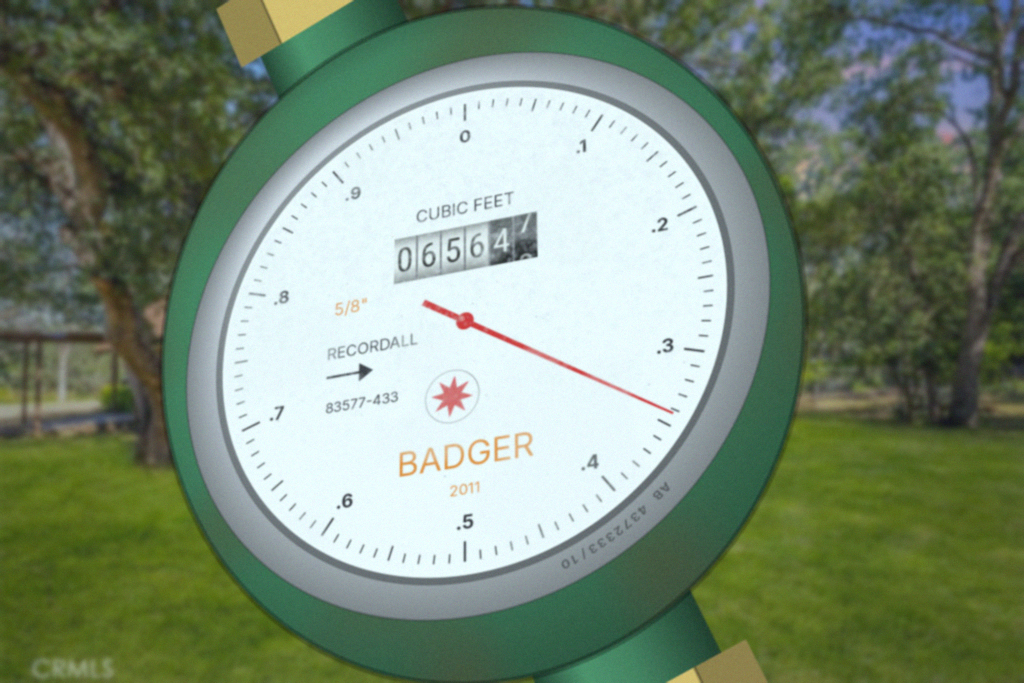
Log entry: 65647.34 ft³
